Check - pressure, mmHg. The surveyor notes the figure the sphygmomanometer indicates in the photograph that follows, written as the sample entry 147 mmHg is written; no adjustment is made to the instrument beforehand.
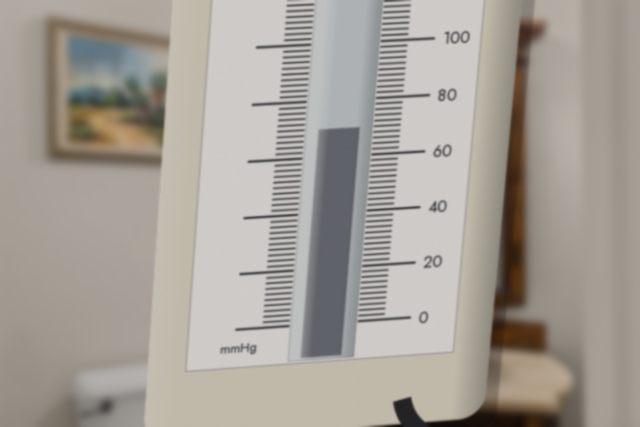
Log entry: 70 mmHg
